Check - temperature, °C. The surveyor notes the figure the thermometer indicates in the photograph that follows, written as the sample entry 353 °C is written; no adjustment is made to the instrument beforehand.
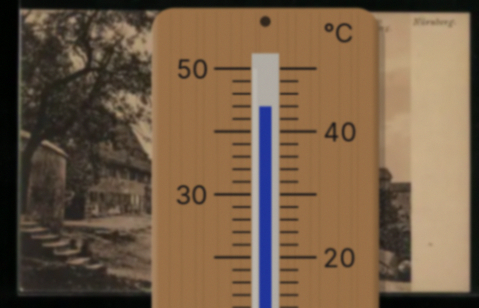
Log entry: 44 °C
